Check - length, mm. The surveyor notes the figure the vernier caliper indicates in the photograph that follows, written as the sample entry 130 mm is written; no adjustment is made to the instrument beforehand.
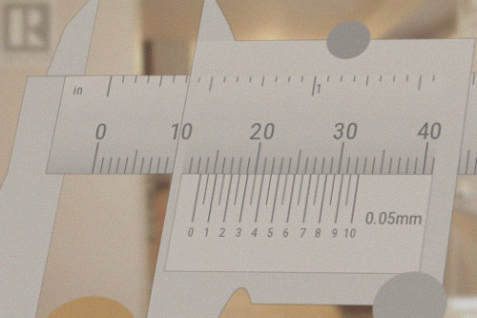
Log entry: 13.4 mm
